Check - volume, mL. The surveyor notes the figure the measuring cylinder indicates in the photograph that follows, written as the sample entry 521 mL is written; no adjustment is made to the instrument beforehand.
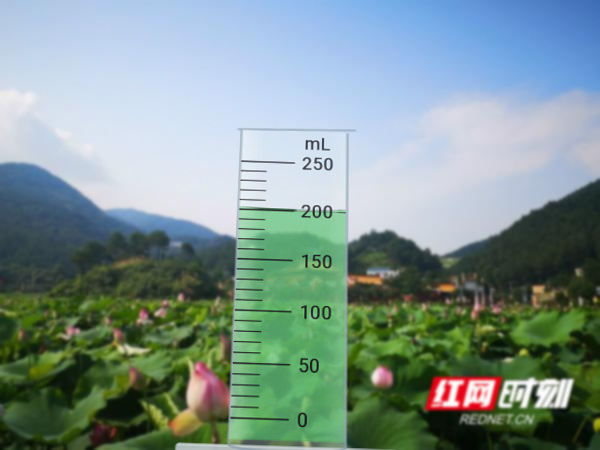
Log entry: 200 mL
